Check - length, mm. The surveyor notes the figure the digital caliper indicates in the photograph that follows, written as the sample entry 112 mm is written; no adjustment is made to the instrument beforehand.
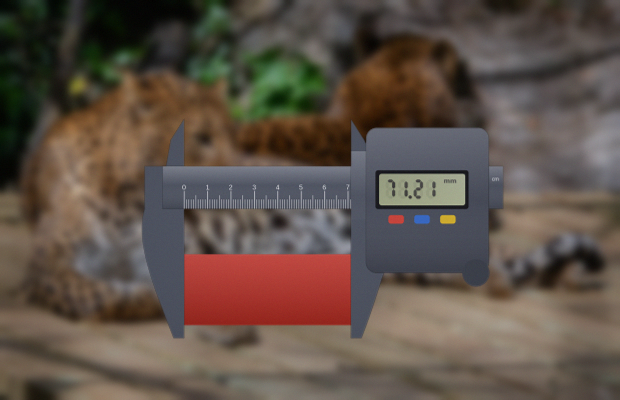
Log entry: 71.21 mm
